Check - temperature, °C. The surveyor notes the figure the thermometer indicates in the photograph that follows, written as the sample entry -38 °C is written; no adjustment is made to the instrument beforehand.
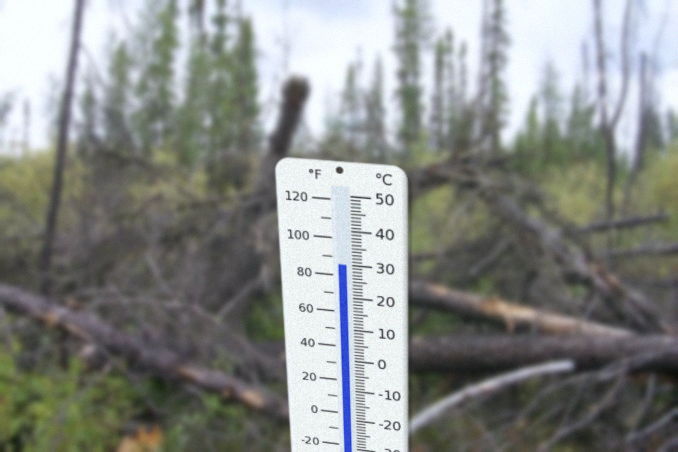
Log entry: 30 °C
